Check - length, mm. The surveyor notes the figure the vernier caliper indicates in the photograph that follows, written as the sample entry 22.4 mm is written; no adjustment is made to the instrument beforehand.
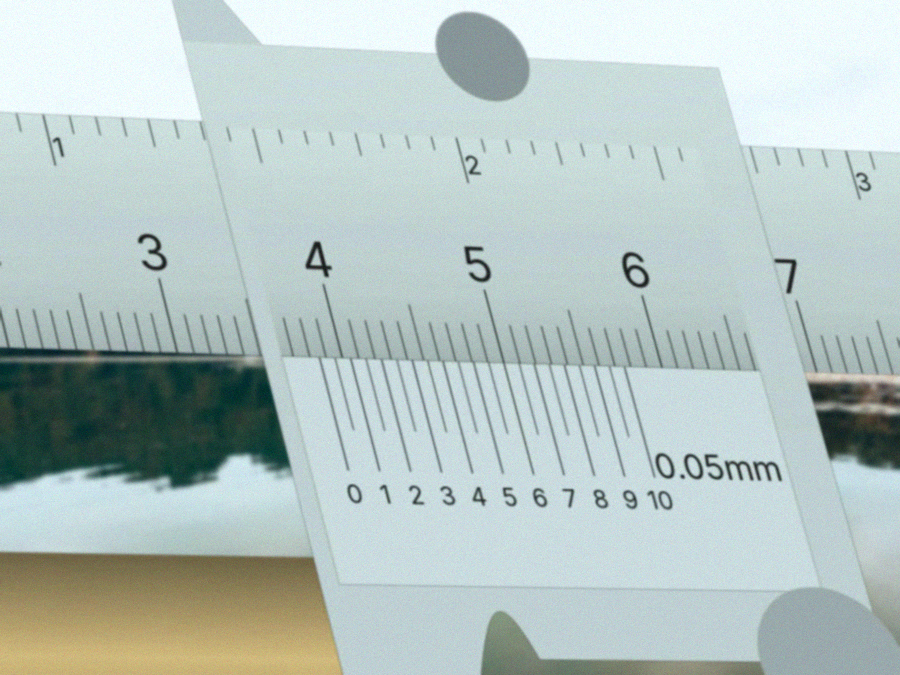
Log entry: 38.6 mm
